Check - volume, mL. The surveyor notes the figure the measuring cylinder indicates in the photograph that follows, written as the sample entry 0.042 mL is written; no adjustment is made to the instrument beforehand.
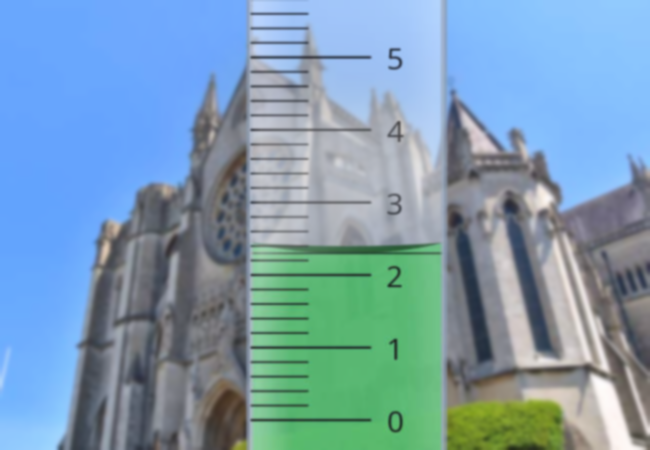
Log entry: 2.3 mL
